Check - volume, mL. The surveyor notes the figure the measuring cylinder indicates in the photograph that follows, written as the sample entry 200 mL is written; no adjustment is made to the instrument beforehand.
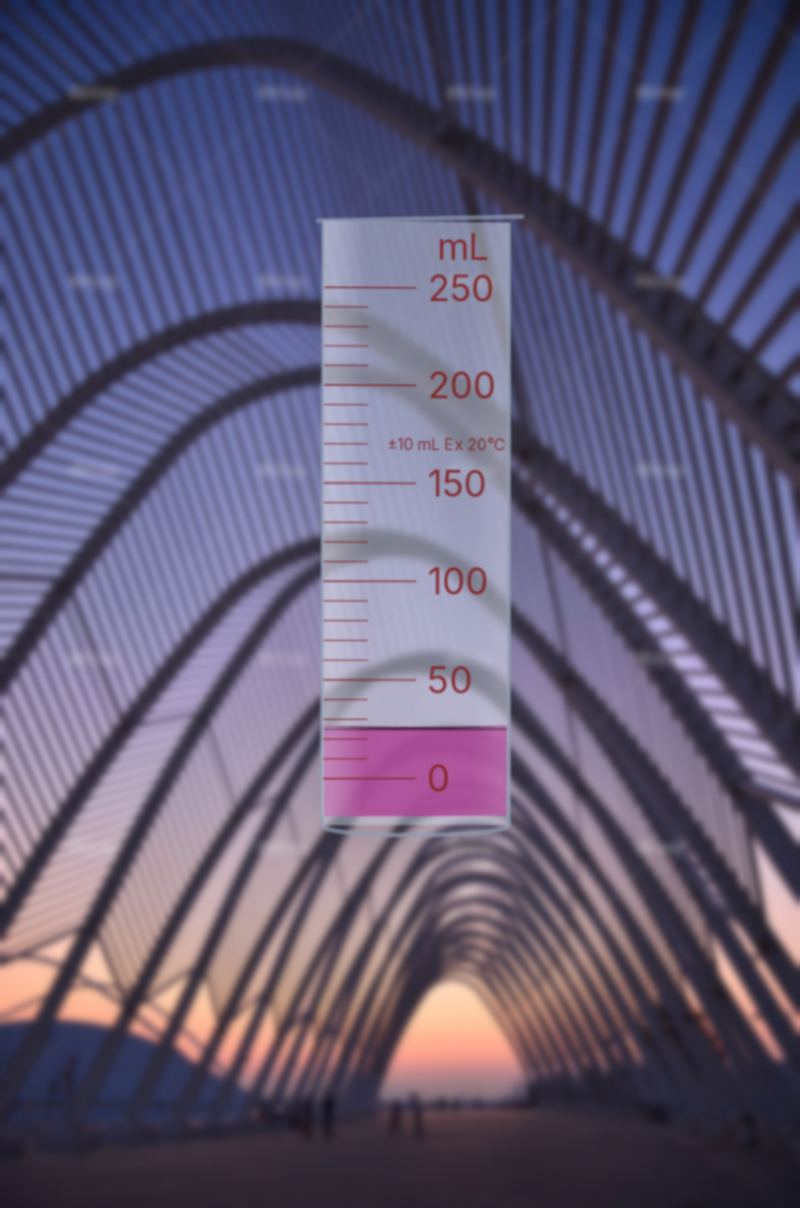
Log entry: 25 mL
